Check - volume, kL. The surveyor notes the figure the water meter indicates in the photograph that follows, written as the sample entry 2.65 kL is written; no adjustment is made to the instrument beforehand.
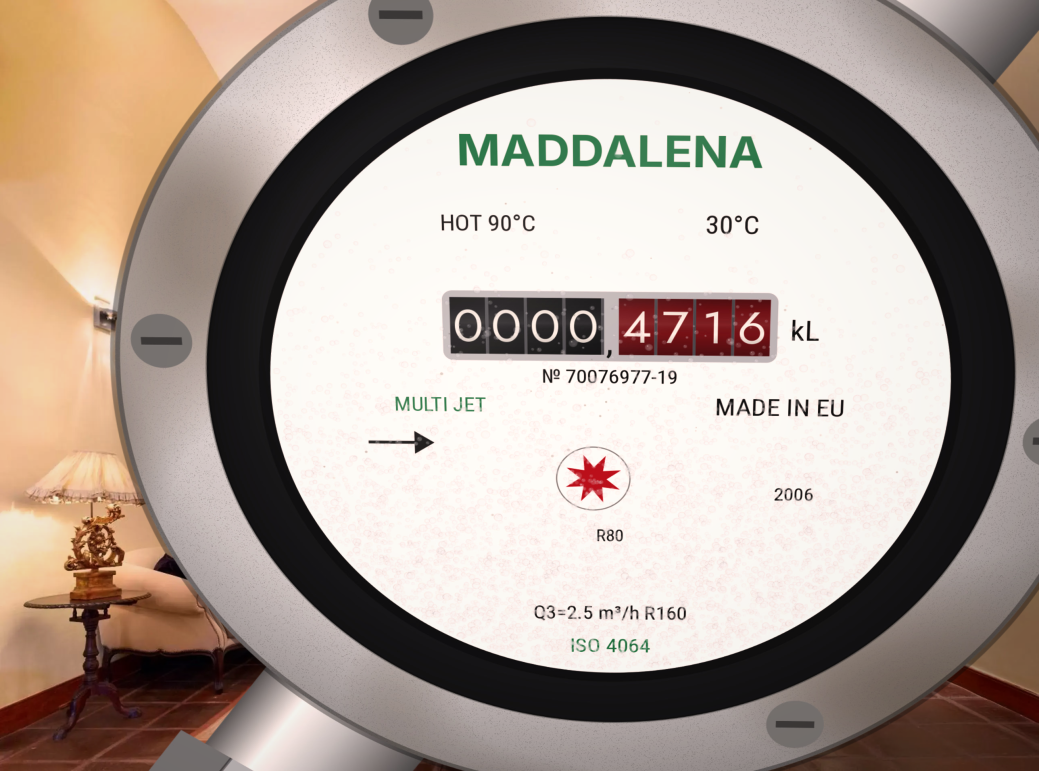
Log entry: 0.4716 kL
